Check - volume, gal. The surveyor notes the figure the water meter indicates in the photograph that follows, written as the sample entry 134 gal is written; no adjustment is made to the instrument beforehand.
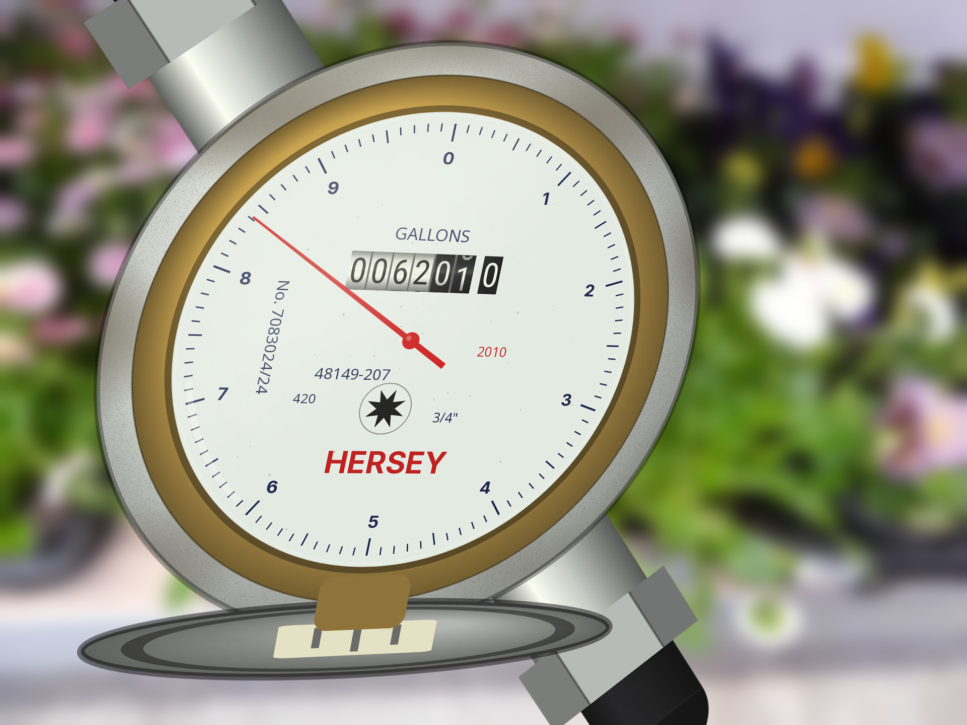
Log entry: 62008.4 gal
